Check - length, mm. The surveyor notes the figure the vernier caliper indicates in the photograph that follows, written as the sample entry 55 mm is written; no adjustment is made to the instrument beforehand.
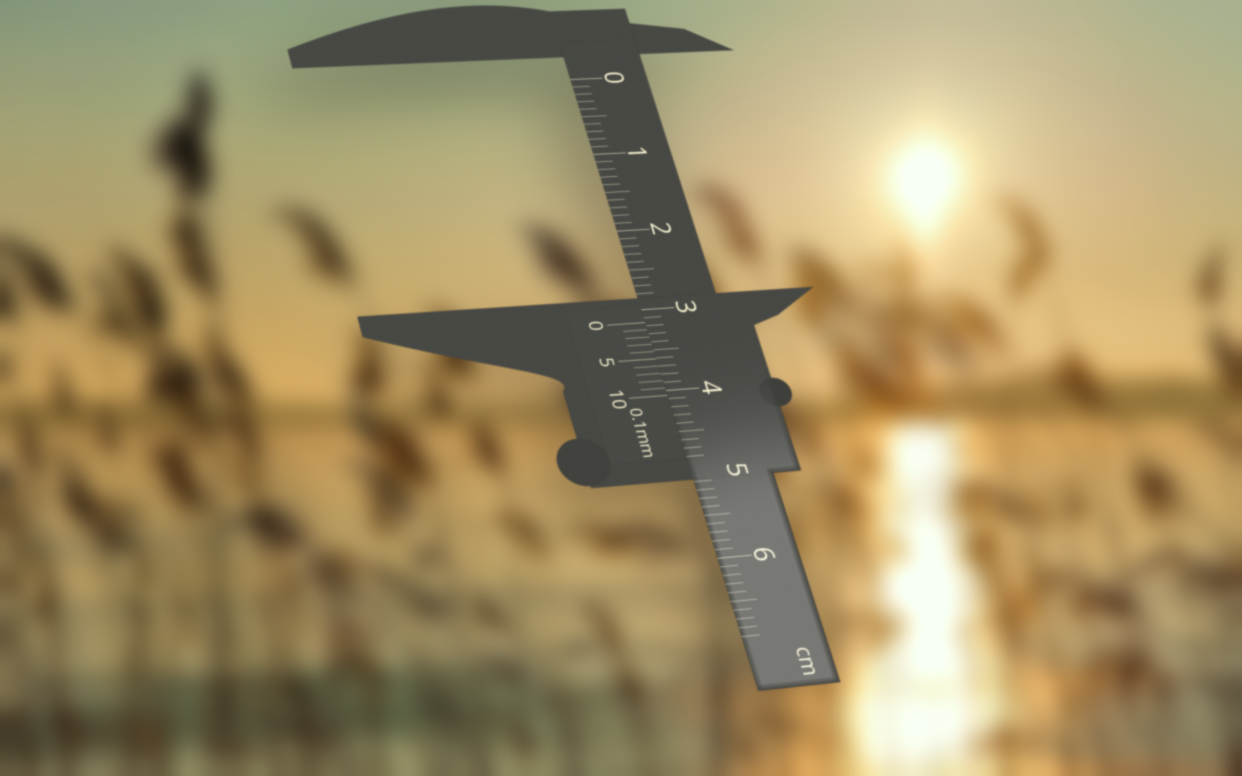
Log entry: 31.6 mm
